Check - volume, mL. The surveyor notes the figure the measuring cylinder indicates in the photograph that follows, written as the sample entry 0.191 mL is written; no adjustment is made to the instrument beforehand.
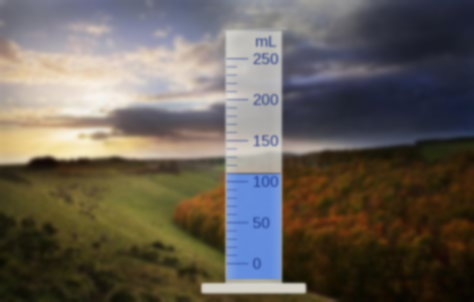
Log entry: 110 mL
